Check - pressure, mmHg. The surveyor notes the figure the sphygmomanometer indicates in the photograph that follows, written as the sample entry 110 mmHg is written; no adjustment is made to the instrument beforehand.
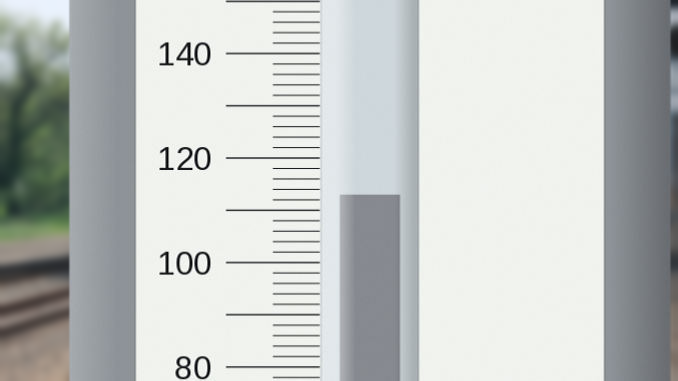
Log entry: 113 mmHg
